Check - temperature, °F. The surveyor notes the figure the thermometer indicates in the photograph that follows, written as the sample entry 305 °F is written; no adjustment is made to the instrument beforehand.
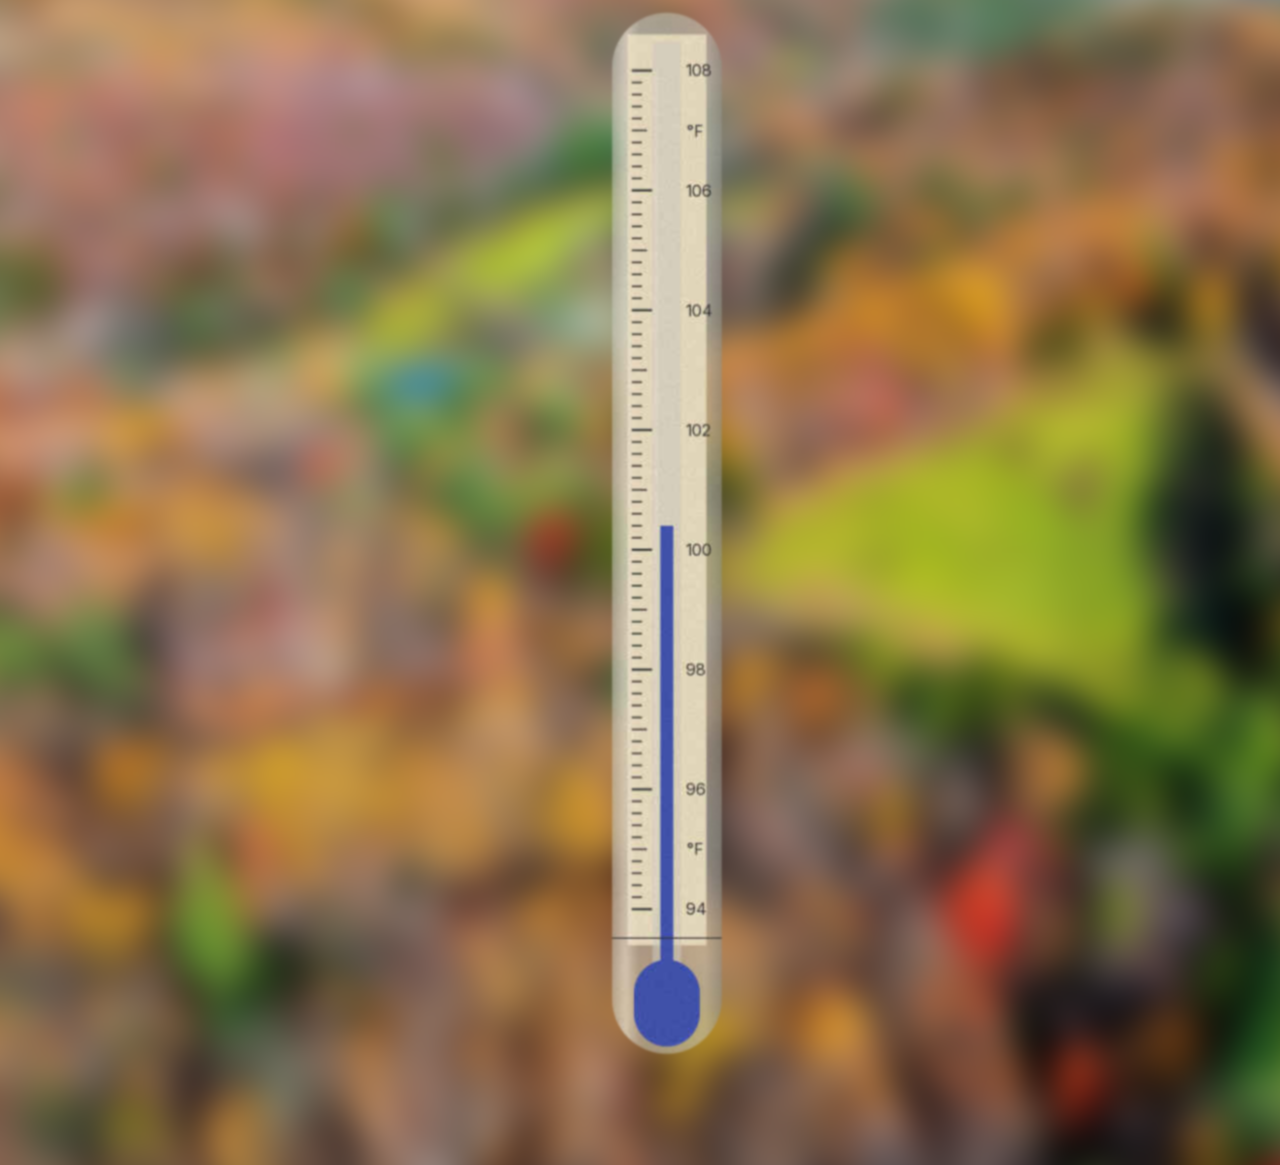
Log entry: 100.4 °F
